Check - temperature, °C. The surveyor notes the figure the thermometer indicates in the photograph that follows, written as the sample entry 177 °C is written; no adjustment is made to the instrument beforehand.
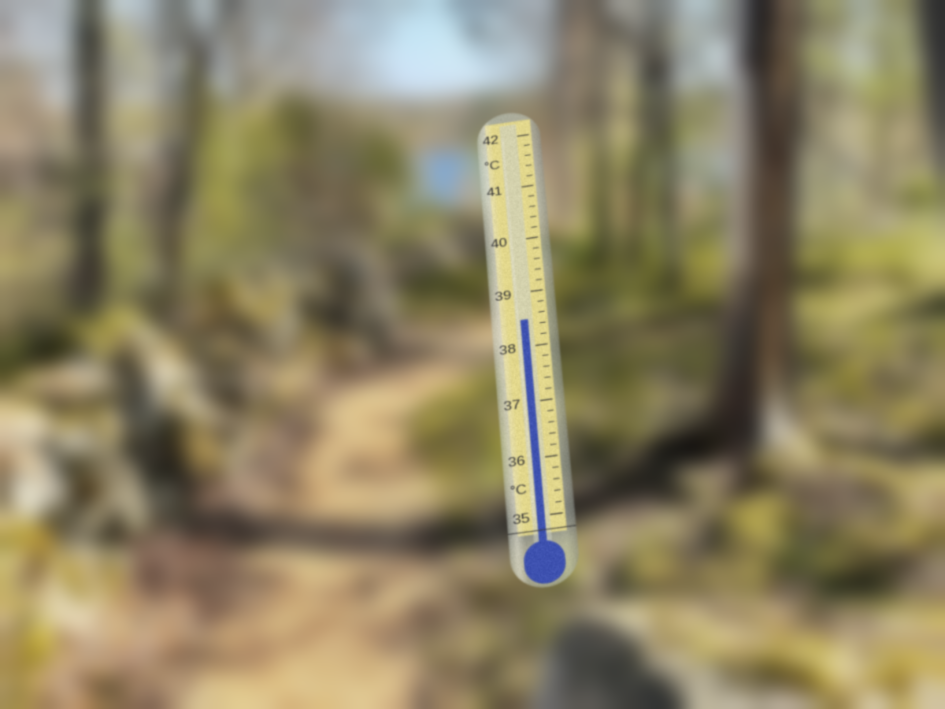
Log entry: 38.5 °C
